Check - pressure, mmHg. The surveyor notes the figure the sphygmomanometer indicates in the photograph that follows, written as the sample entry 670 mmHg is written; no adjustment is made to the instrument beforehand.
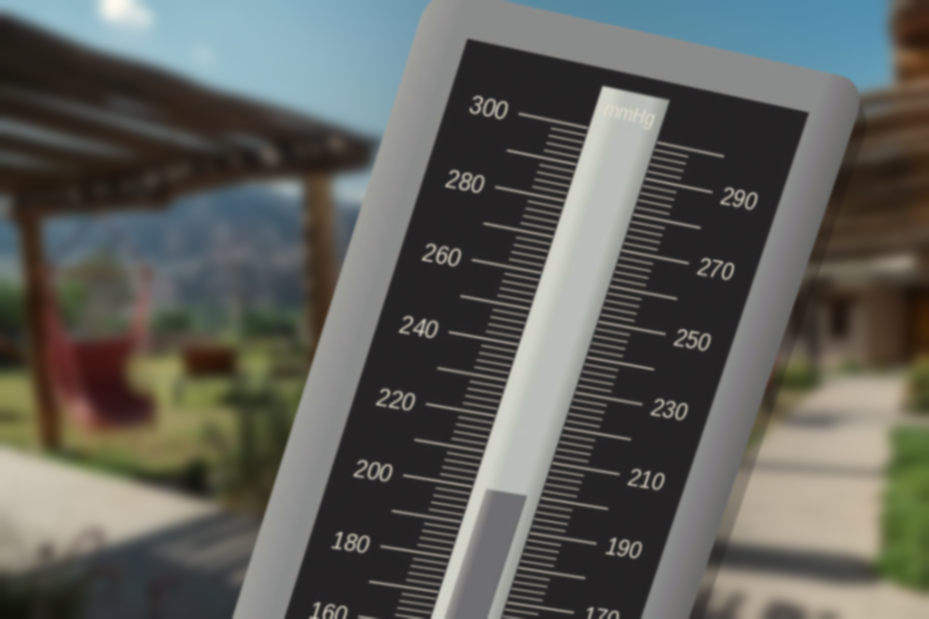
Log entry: 200 mmHg
